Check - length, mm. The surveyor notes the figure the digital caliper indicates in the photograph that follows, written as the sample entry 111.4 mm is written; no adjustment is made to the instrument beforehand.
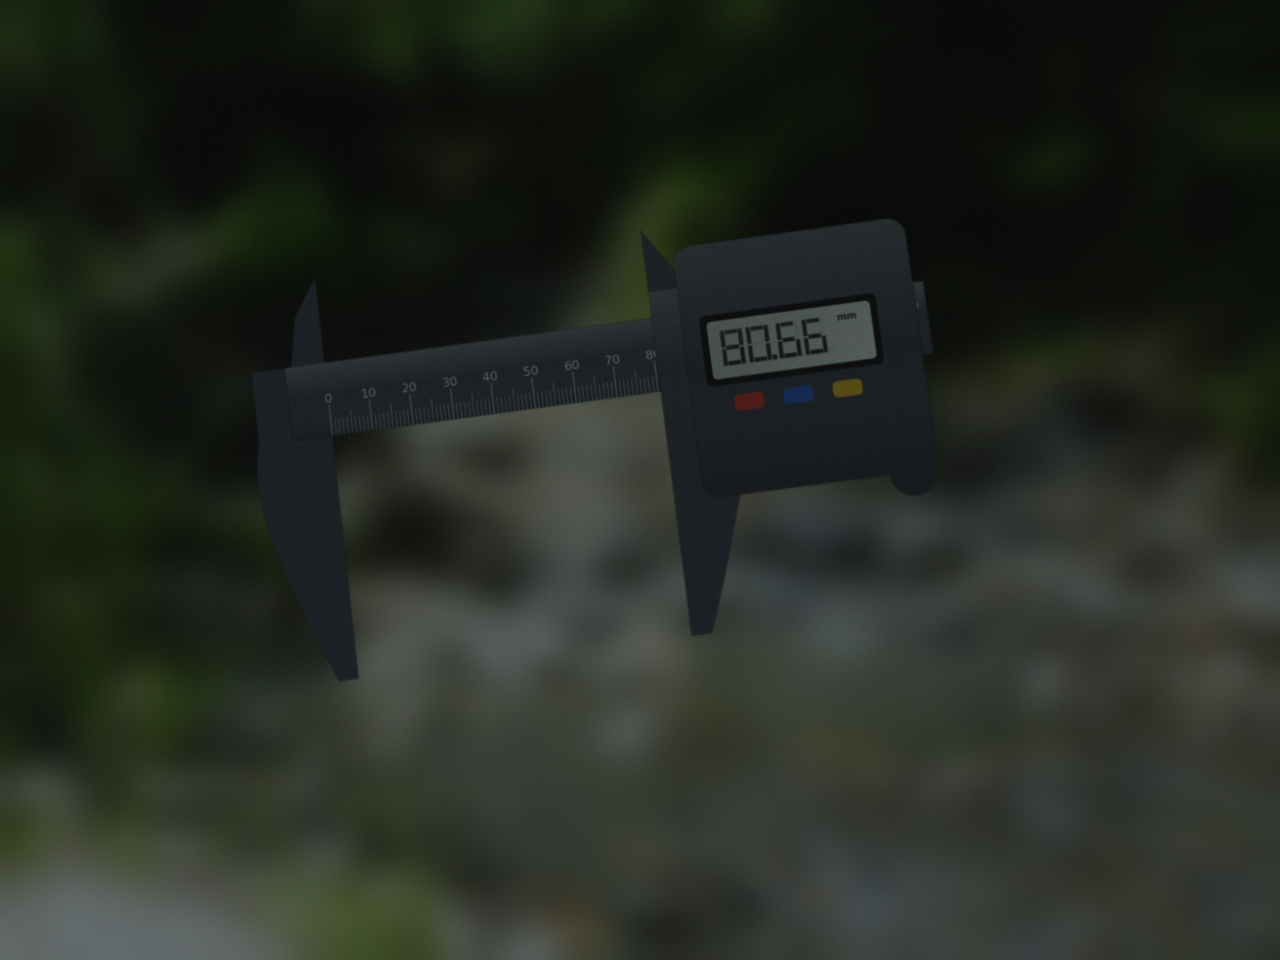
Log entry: 80.66 mm
